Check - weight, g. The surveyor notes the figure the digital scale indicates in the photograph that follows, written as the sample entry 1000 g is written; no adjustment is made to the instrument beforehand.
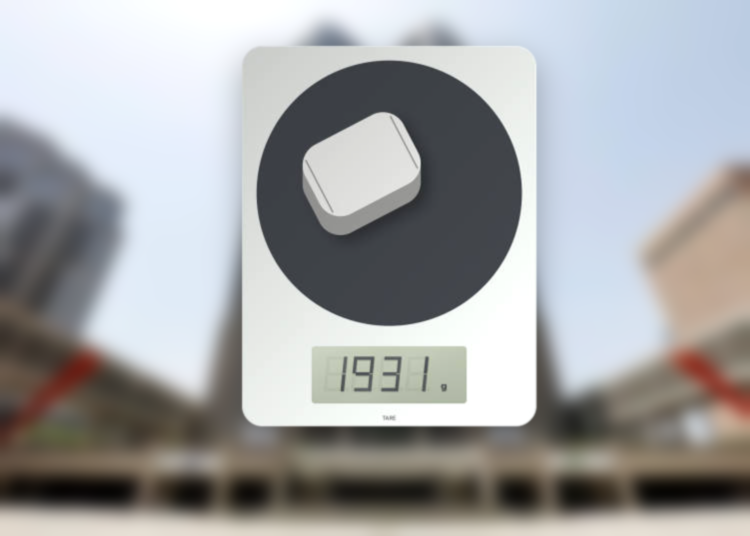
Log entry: 1931 g
